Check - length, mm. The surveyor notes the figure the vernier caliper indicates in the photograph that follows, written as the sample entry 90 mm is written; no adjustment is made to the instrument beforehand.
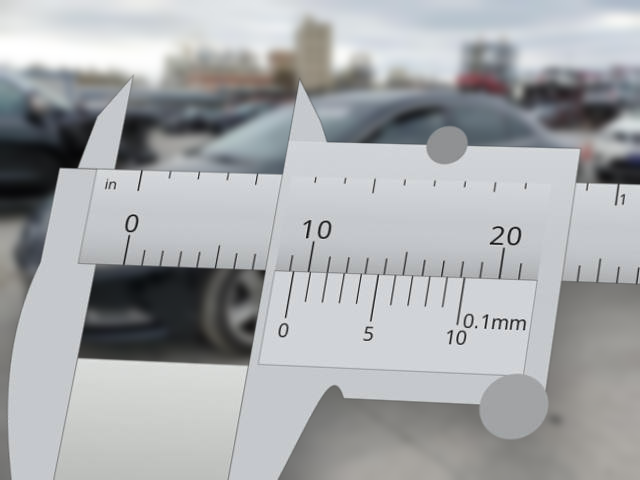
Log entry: 9.2 mm
